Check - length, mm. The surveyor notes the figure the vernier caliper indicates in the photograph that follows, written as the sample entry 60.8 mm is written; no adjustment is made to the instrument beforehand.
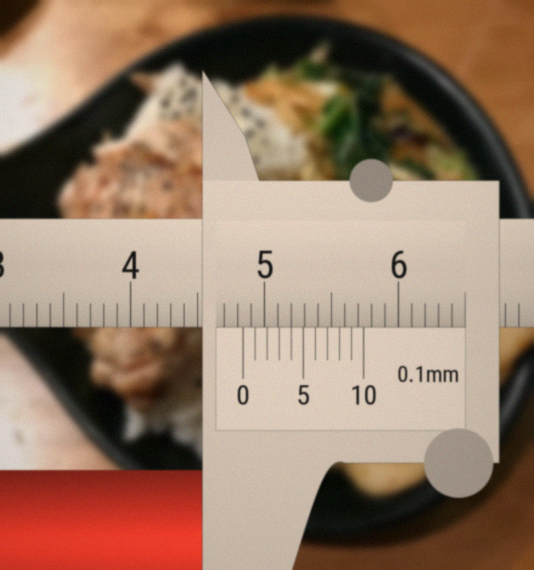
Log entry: 48.4 mm
